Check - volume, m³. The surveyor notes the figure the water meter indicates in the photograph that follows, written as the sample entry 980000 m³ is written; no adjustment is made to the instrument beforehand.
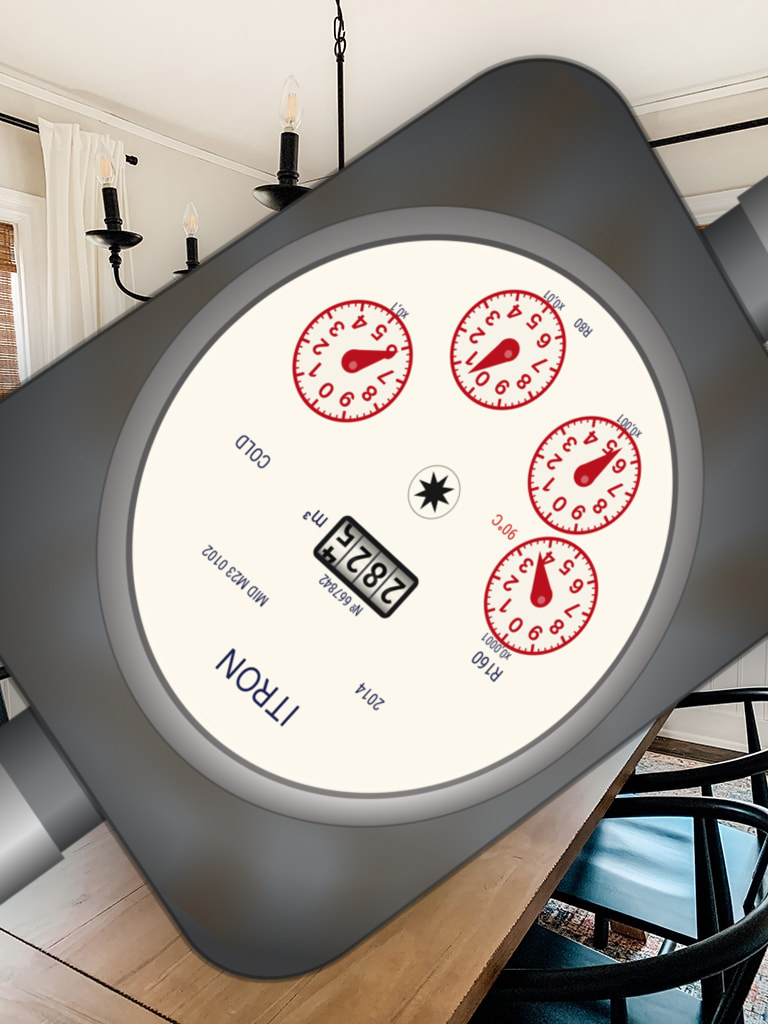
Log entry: 2824.6053 m³
